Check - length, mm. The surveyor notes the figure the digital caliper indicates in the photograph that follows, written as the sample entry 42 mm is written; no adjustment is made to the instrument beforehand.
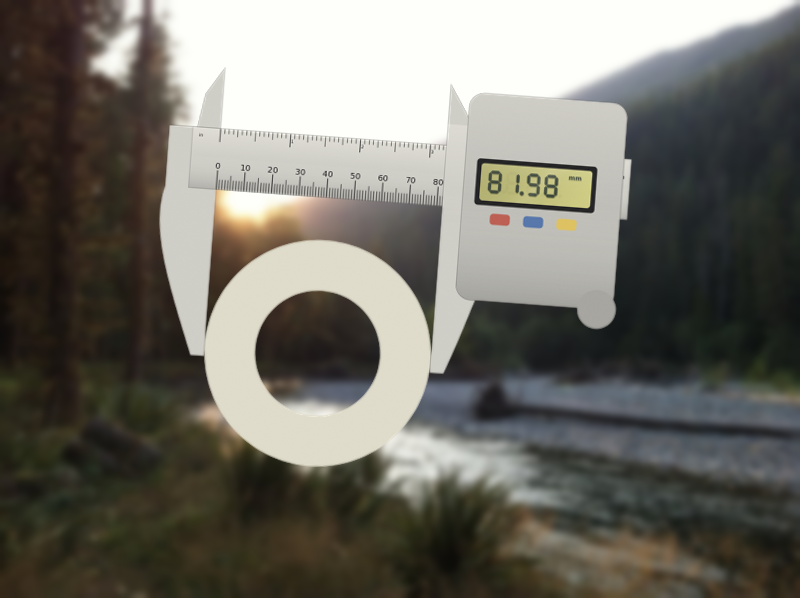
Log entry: 81.98 mm
